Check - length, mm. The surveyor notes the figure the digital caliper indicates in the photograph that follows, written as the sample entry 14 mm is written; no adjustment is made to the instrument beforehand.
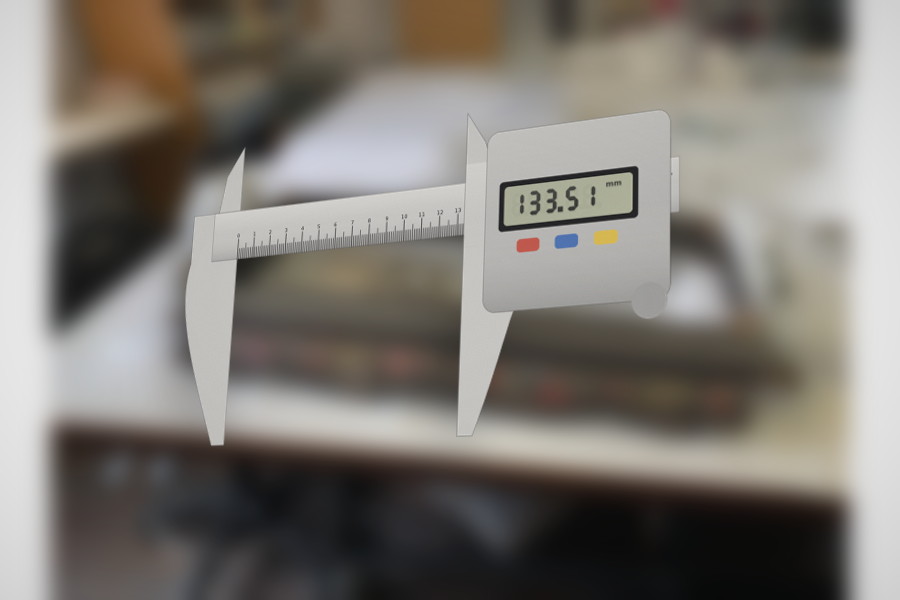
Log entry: 133.51 mm
